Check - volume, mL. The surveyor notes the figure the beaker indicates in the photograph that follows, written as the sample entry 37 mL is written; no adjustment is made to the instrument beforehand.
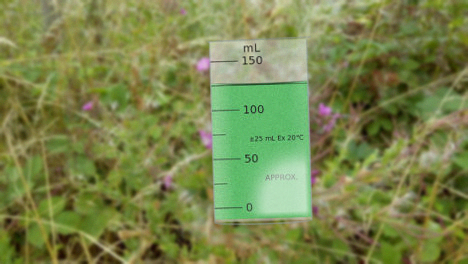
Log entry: 125 mL
